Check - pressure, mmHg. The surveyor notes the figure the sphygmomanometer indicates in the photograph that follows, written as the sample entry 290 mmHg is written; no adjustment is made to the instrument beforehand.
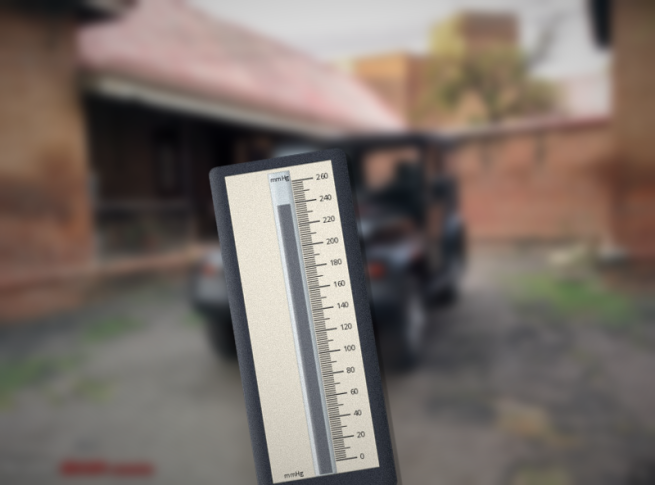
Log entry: 240 mmHg
